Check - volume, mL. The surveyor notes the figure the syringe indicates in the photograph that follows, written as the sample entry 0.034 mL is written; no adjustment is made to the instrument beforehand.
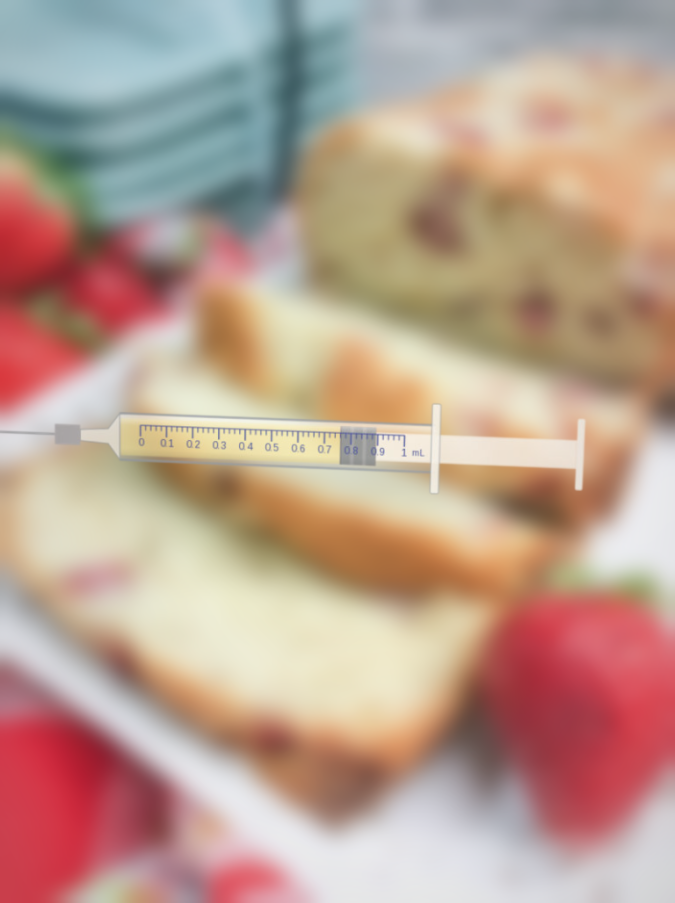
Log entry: 0.76 mL
